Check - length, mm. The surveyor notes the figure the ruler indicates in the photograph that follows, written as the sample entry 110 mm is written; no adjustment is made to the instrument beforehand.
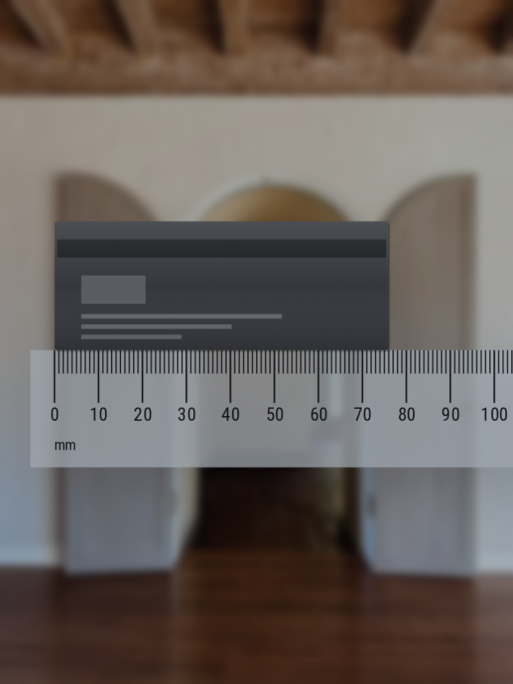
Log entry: 76 mm
